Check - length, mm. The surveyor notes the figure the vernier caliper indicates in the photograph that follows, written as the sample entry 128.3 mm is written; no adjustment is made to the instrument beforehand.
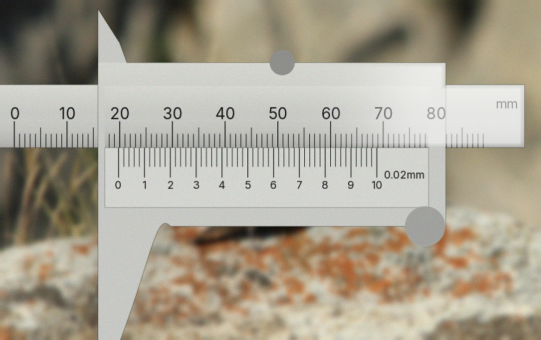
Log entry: 19.8 mm
